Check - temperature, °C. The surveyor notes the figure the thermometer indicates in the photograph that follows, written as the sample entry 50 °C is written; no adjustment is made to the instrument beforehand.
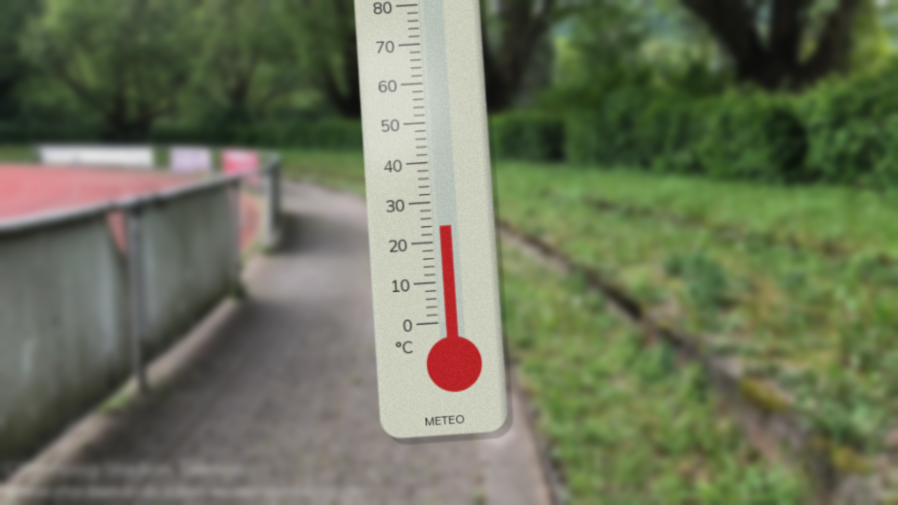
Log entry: 24 °C
